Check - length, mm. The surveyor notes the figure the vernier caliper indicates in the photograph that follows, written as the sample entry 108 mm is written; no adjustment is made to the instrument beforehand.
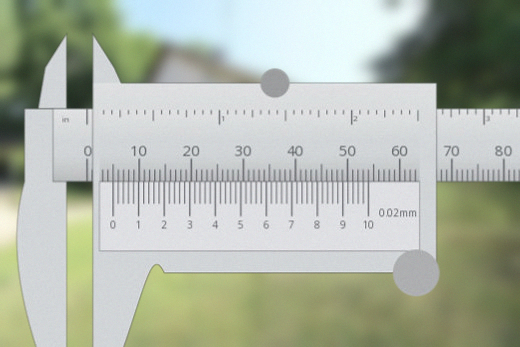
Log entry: 5.0 mm
